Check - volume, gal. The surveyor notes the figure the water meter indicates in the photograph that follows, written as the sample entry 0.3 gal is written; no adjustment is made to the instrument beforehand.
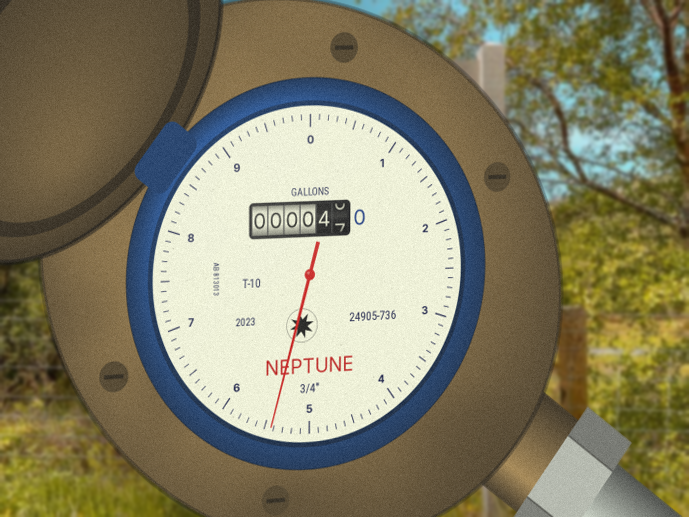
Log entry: 465.4 gal
